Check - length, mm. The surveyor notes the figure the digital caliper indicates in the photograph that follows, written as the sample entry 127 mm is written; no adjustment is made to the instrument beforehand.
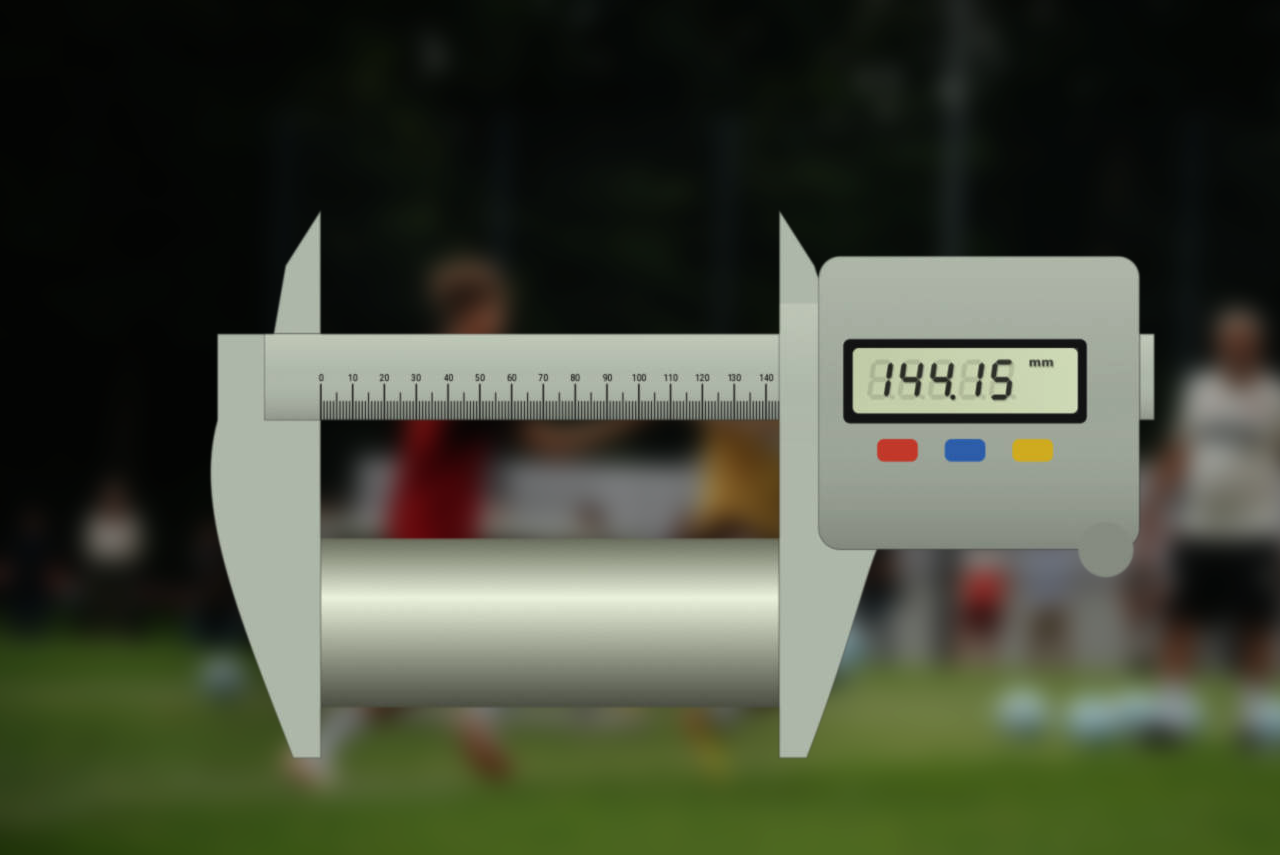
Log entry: 144.15 mm
